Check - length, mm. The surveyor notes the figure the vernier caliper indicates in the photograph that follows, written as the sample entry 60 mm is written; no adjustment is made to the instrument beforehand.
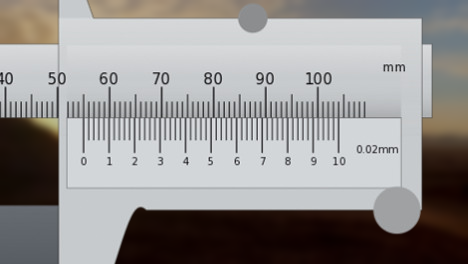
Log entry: 55.0 mm
